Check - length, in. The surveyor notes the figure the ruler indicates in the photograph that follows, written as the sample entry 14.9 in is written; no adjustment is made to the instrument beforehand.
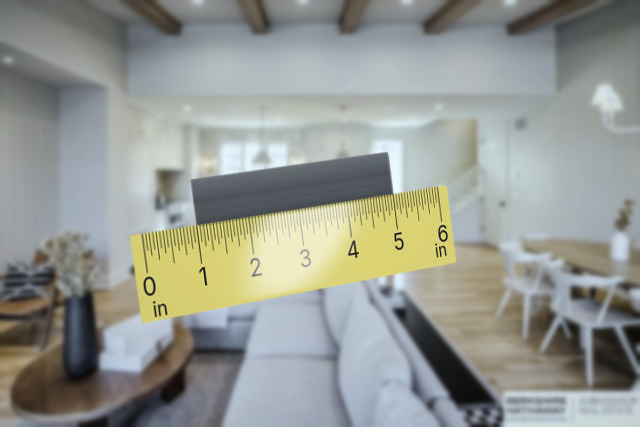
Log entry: 4 in
